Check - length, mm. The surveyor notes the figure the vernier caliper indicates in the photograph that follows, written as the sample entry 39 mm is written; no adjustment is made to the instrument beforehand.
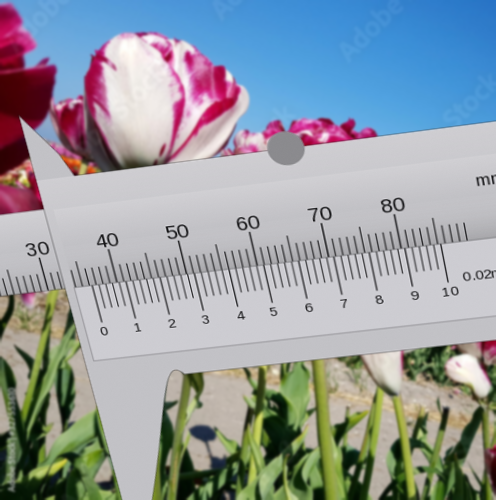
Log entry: 36.4 mm
